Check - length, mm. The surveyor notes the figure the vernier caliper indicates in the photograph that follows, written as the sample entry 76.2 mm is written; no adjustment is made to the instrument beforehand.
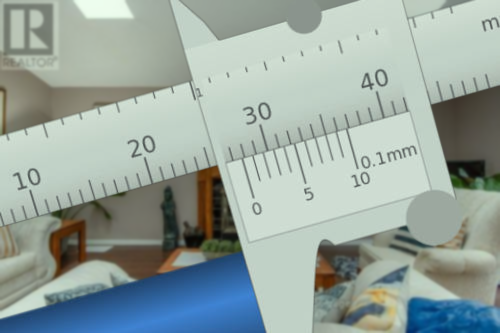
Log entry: 27.8 mm
